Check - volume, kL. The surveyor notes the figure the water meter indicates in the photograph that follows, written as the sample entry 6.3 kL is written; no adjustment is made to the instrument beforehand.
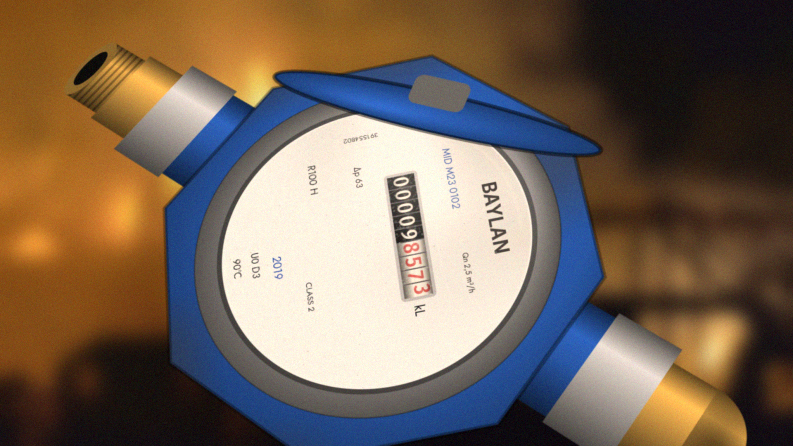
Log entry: 9.8573 kL
